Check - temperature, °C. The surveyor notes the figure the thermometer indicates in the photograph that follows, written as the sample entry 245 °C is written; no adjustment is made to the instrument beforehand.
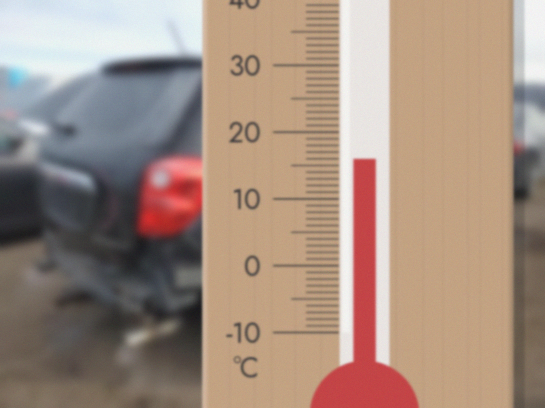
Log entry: 16 °C
